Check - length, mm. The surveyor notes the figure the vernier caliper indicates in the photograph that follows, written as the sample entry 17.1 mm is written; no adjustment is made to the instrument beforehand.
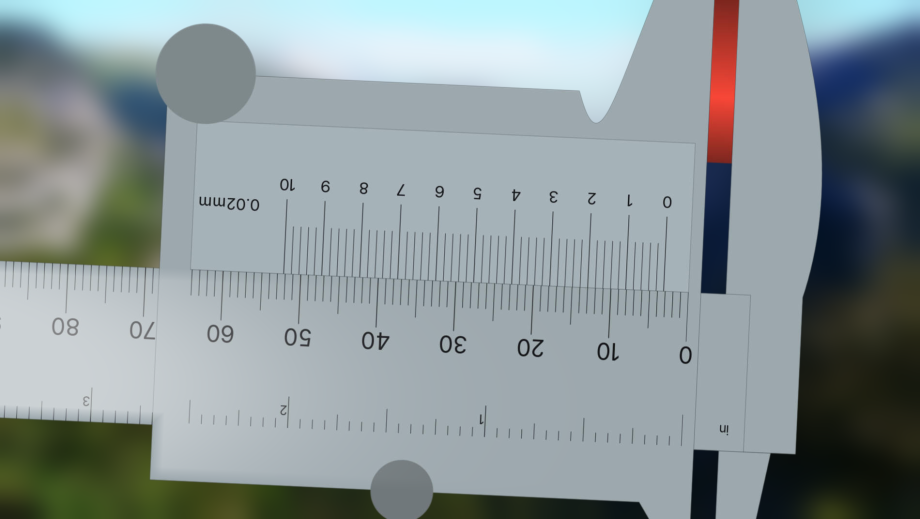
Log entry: 3.2 mm
